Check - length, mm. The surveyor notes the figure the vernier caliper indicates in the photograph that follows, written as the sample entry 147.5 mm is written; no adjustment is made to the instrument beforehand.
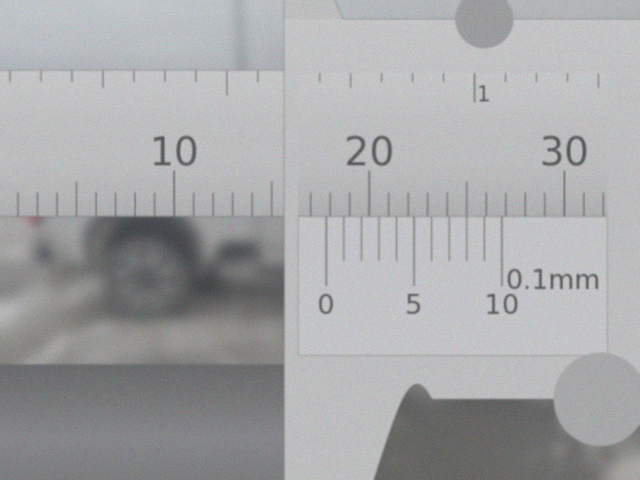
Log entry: 17.8 mm
